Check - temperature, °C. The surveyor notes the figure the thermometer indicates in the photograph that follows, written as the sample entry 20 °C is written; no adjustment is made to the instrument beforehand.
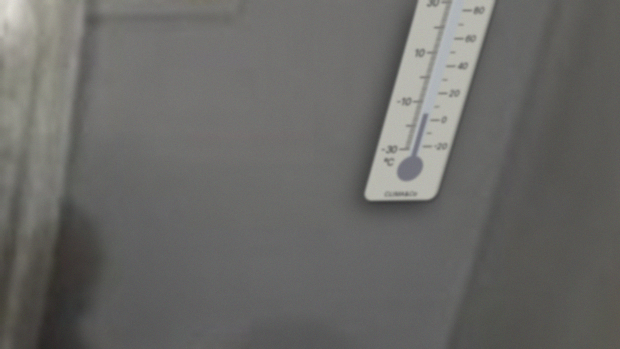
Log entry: -15 °C
